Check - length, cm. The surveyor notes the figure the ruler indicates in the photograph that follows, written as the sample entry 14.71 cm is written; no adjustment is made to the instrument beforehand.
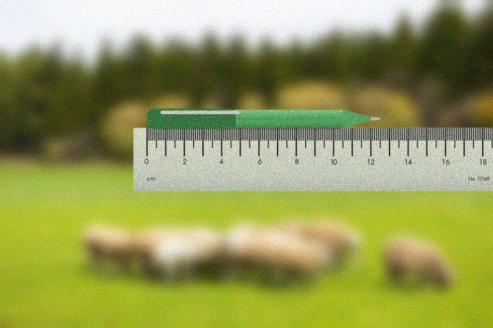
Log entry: 12.5 cm
